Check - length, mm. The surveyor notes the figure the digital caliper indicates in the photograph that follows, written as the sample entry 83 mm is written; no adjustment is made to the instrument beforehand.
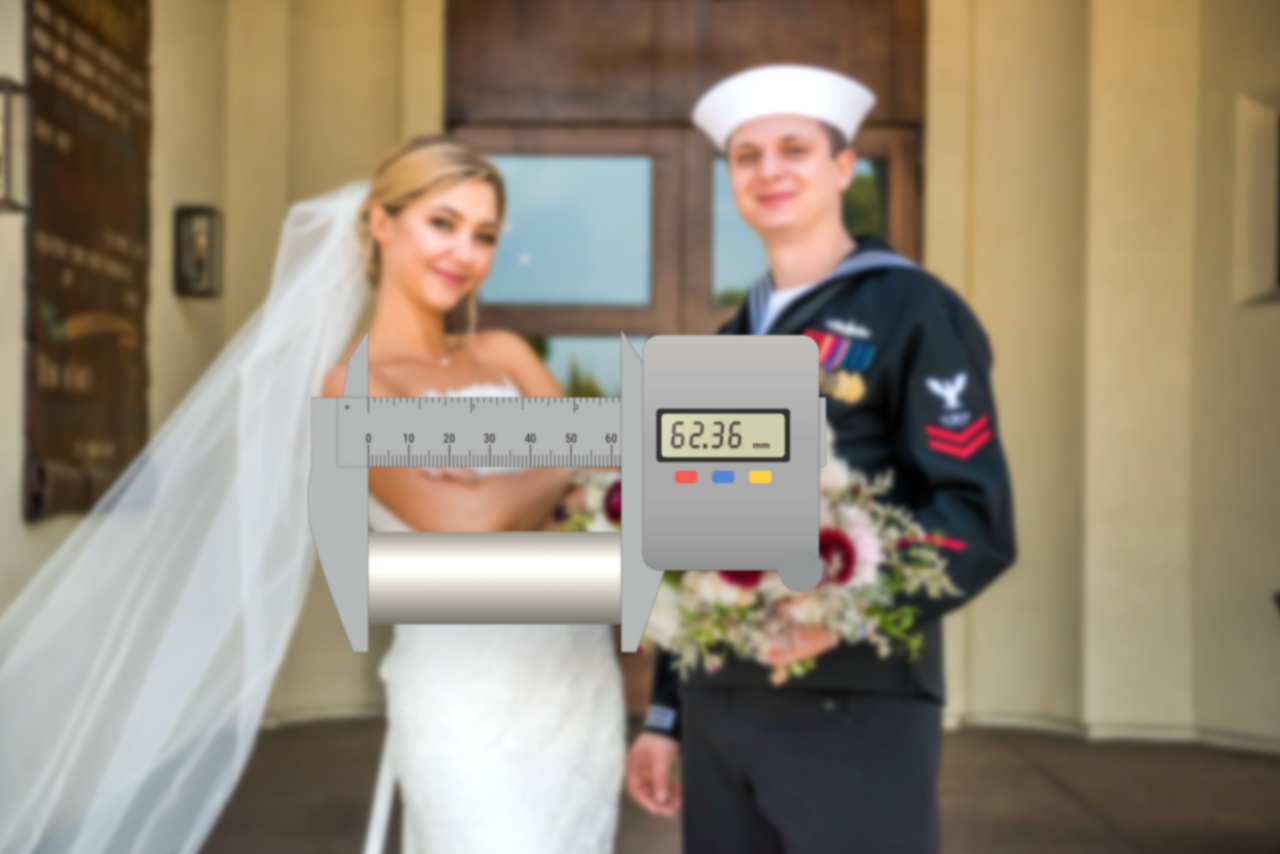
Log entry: 62.36 mm
